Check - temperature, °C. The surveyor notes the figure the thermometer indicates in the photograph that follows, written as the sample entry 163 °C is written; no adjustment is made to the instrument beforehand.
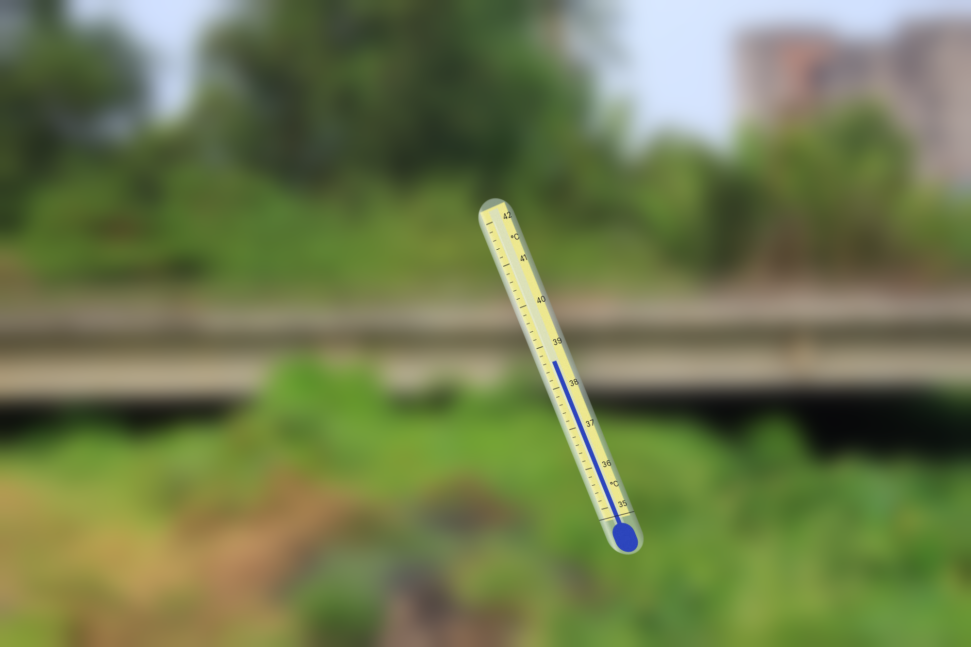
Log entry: 38.6 °C
